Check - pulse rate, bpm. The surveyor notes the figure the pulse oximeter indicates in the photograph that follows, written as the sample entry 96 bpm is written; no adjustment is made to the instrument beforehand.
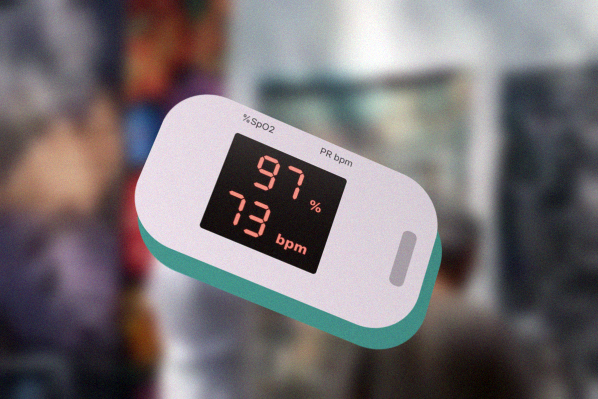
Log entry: 73 bpm
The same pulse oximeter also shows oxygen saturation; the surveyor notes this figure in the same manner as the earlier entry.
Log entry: 97 %
